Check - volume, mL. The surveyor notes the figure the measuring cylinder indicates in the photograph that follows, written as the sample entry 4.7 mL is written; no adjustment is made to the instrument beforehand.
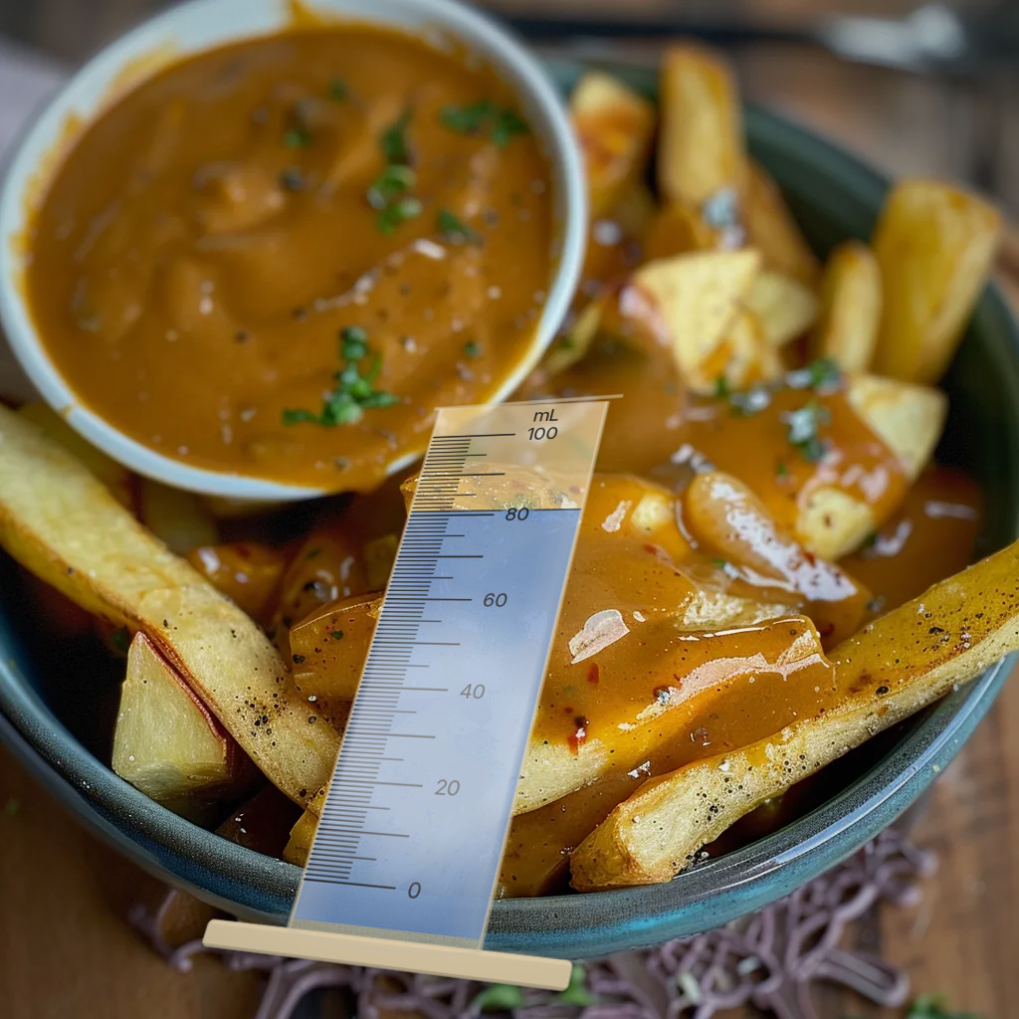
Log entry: 81 mL
